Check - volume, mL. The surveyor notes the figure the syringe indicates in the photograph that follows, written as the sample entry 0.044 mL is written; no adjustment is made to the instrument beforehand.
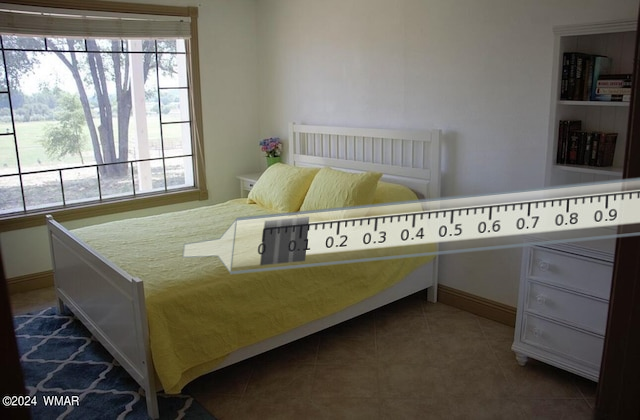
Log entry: 0 mL
